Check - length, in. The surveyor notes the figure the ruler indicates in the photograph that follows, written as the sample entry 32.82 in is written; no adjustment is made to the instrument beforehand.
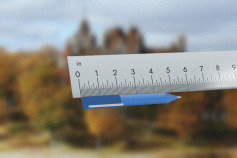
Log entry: 5.5 in
